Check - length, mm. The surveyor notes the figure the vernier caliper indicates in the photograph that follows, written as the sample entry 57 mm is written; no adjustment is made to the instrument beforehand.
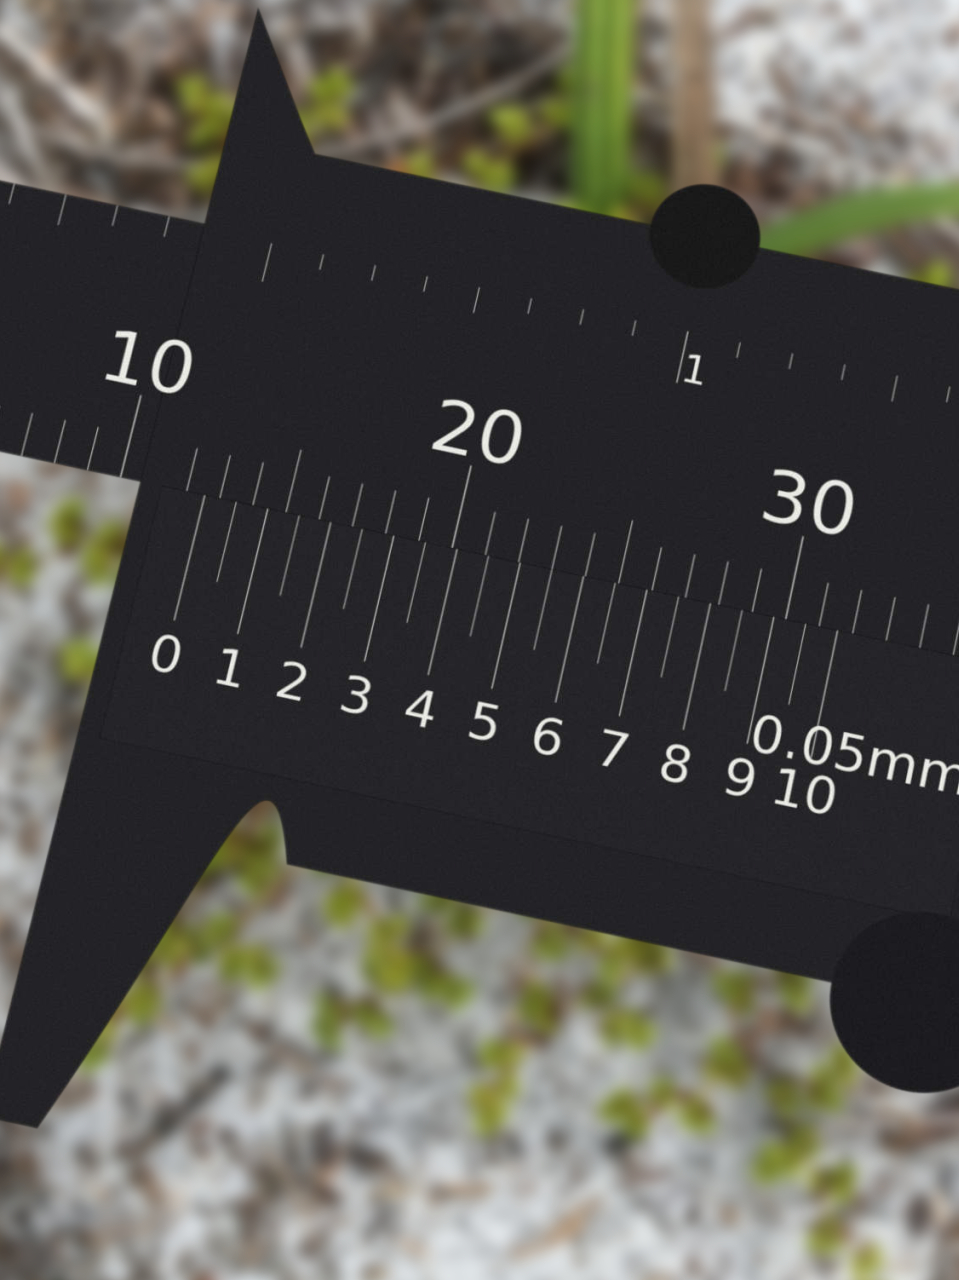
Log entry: 12.55 mm
